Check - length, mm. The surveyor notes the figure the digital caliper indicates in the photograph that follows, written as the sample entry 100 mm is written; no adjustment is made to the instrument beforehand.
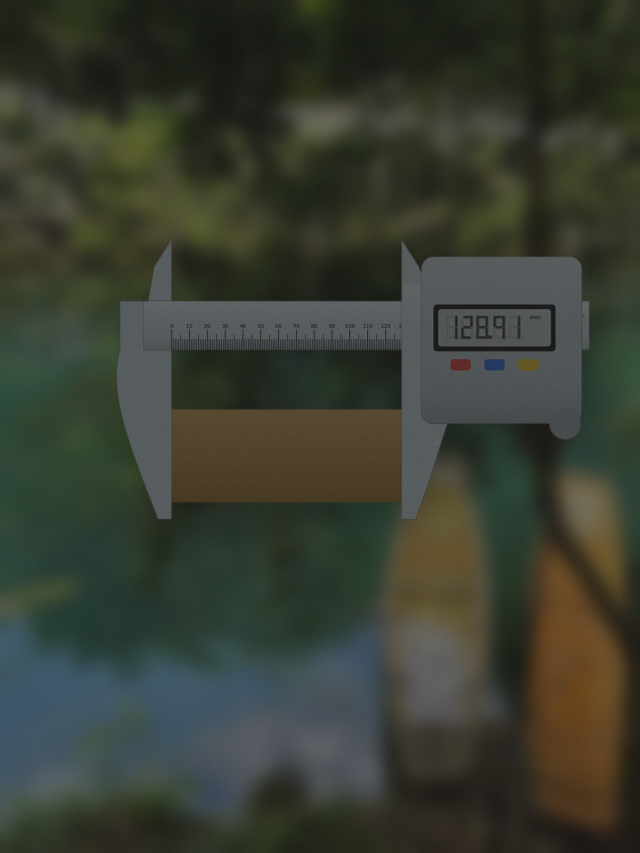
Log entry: 128.91 mm
